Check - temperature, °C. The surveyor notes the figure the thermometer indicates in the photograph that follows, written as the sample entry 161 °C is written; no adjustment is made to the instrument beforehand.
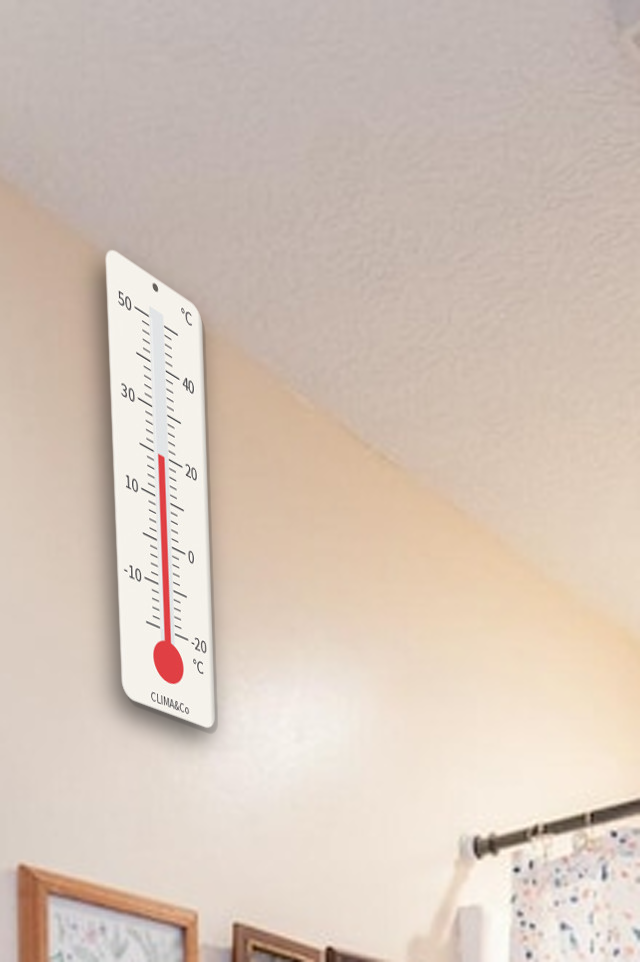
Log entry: 20 °C
